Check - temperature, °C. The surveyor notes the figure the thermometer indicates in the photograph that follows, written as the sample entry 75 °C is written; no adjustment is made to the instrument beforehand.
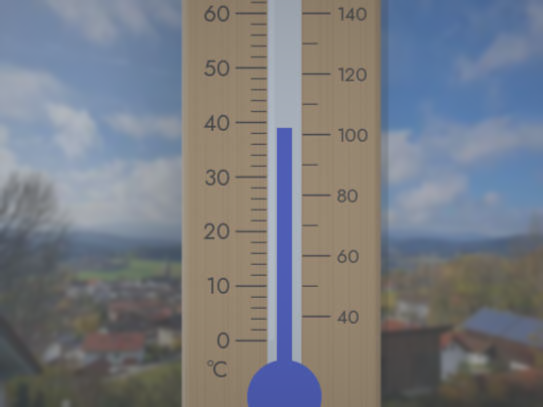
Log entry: 39 °C
